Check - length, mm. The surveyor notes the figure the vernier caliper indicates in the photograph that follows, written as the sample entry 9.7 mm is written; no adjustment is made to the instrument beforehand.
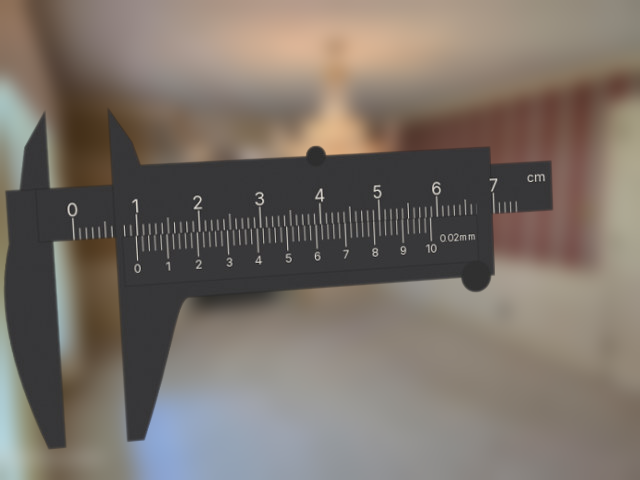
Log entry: 9.8 mm
